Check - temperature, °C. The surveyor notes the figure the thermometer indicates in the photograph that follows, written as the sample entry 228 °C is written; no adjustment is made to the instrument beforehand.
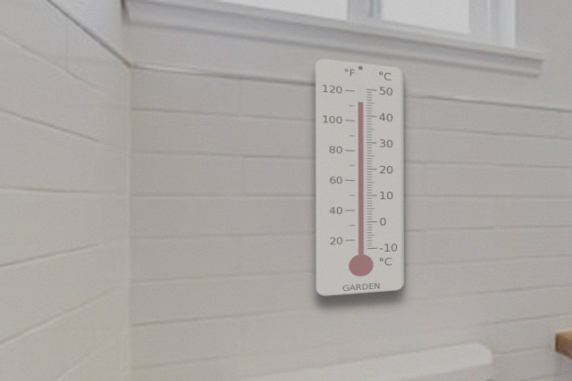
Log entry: 45 °C
